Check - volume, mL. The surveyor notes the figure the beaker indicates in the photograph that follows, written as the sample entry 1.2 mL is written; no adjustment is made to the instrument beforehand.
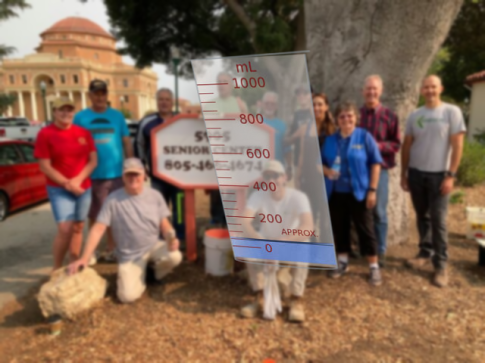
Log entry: 50 mL
